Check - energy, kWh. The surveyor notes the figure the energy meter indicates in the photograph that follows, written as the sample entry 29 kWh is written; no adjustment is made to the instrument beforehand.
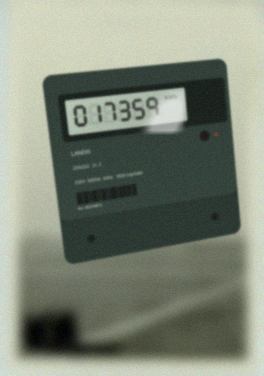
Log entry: 17359 kWh
